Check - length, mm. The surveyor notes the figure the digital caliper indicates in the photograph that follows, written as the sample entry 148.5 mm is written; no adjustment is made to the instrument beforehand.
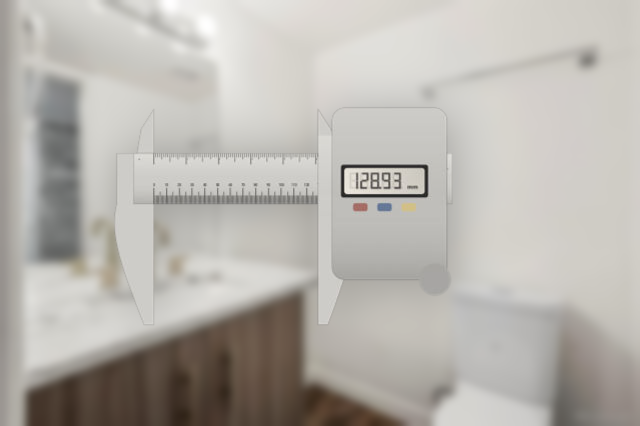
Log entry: 128.93 mm
